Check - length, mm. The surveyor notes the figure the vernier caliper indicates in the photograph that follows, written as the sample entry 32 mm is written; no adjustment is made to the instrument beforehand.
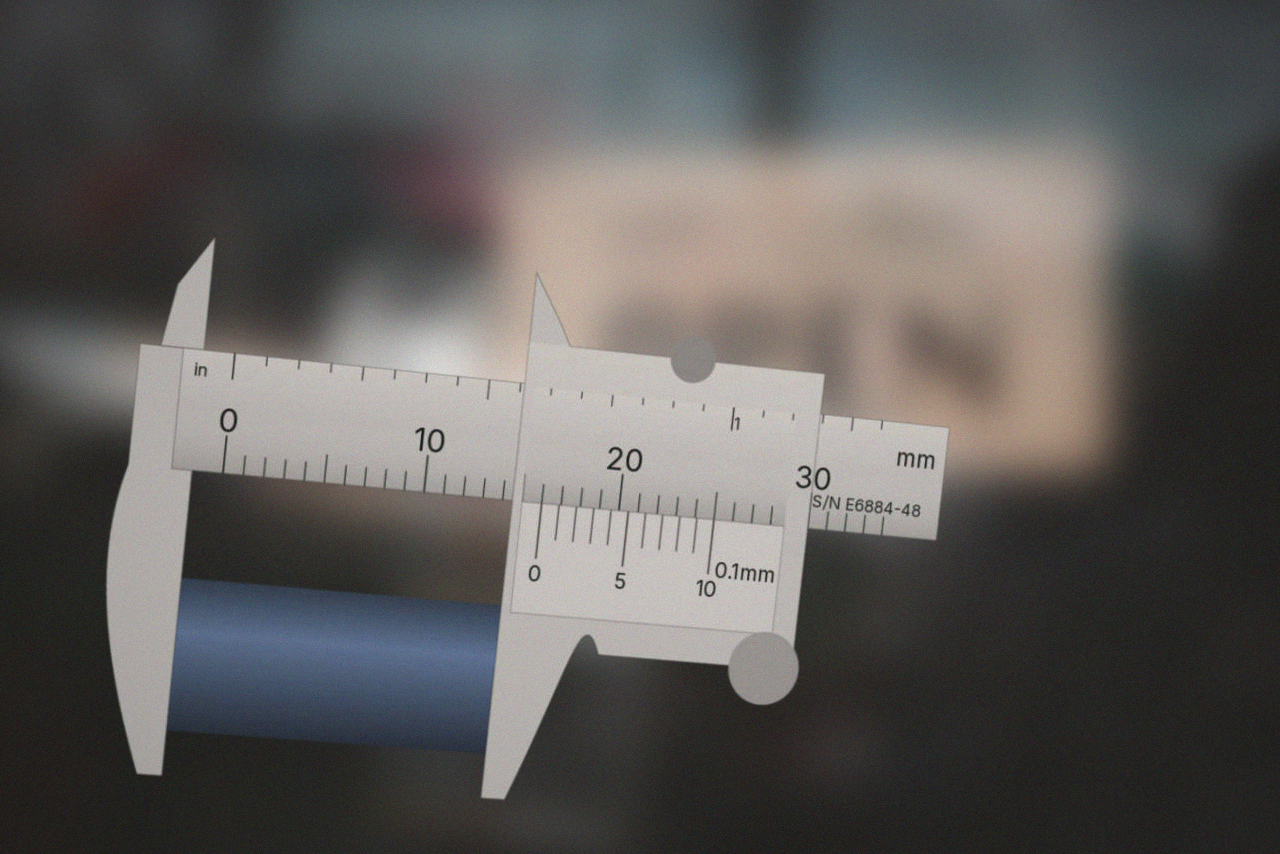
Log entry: 16.0 mm
